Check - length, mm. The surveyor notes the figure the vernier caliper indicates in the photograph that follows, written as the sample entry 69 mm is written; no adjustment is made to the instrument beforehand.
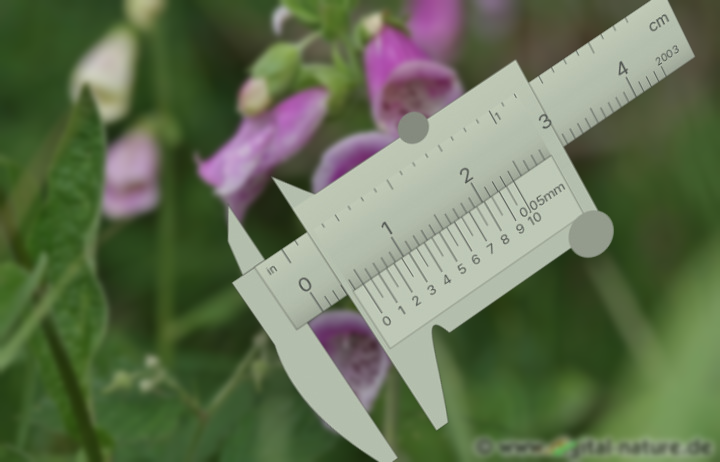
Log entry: 5.0 mm
